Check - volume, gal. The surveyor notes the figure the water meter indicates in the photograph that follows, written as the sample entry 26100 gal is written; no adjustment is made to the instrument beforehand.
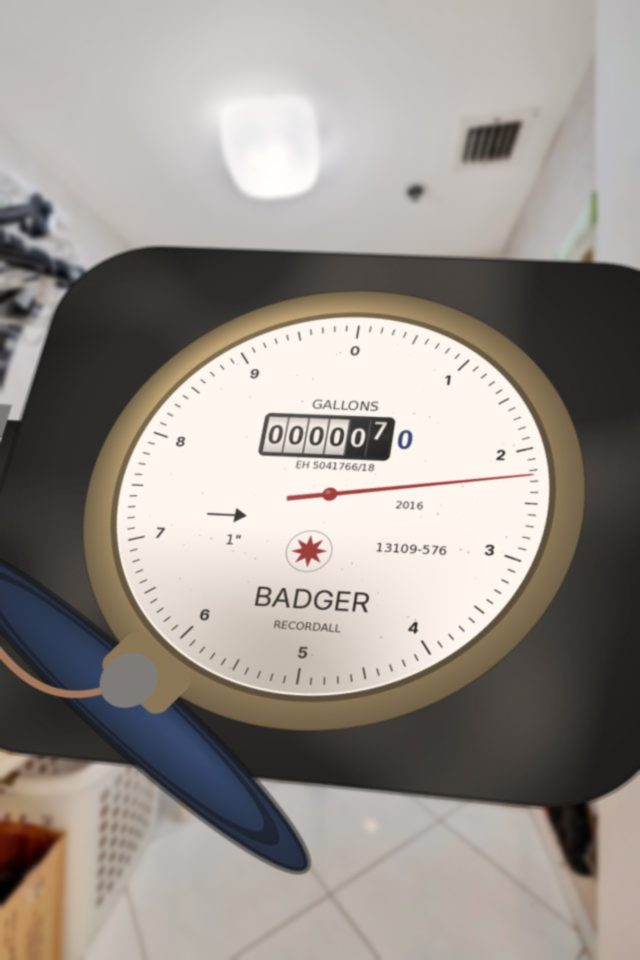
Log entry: 72.2 gal
